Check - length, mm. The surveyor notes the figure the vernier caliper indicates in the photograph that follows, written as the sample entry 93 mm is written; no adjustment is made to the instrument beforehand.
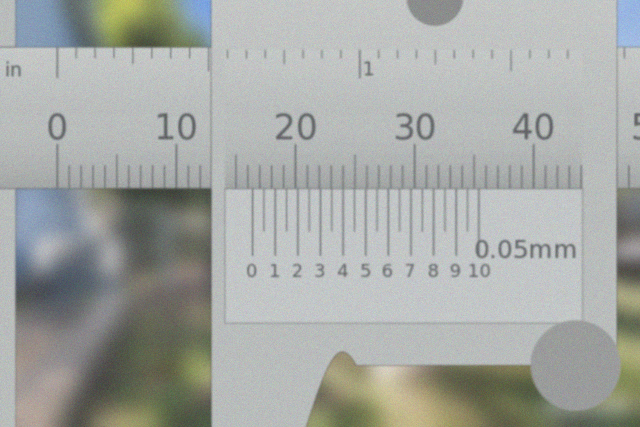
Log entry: 16.4 mm
